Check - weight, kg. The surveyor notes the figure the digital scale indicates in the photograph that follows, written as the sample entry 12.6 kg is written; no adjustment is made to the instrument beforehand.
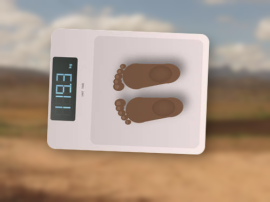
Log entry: 119.3 kg
